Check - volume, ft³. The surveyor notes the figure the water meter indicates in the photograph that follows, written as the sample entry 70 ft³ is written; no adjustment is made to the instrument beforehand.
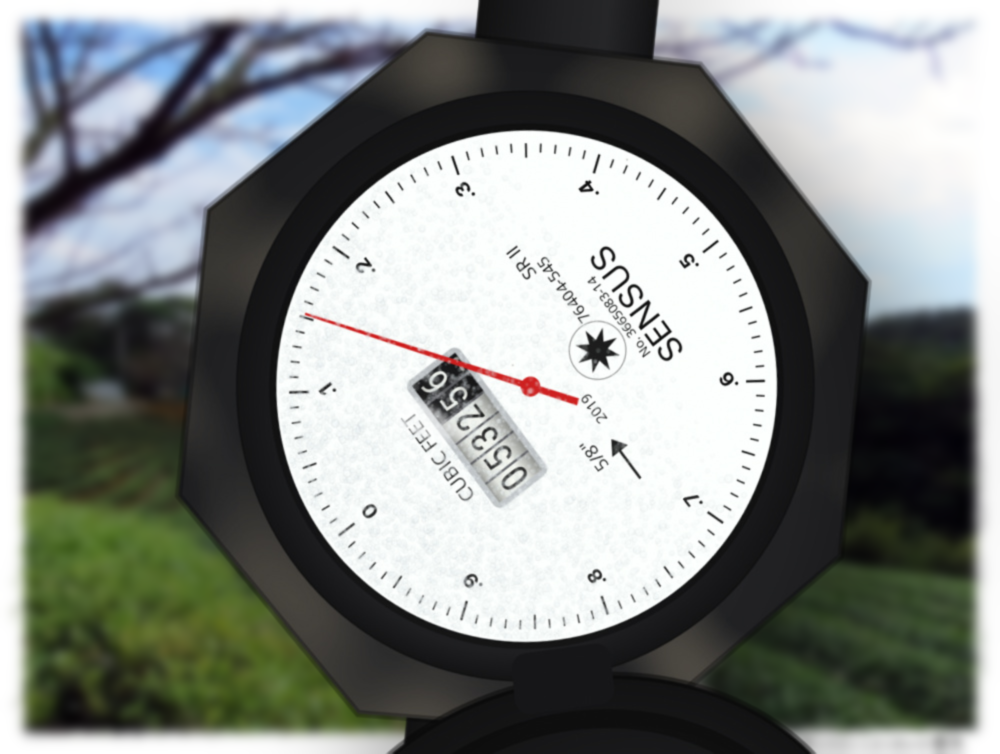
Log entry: 53256.15 ft³
